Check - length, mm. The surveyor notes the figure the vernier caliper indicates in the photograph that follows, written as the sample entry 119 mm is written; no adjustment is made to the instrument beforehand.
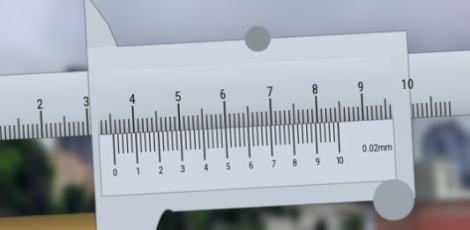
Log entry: 35.5 mm
